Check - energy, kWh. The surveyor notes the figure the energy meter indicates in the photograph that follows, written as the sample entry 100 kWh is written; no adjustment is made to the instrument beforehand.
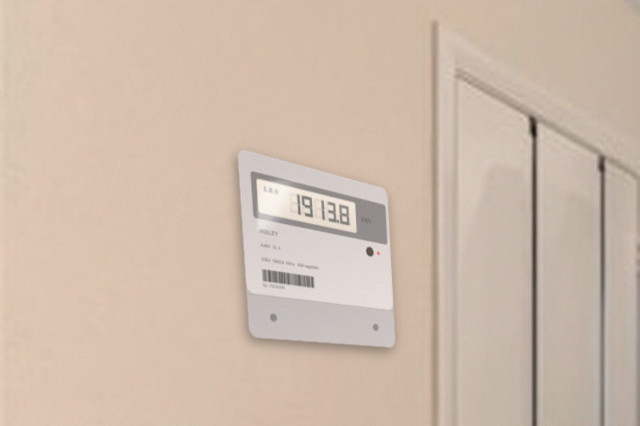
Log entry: 1913.8 kWh
